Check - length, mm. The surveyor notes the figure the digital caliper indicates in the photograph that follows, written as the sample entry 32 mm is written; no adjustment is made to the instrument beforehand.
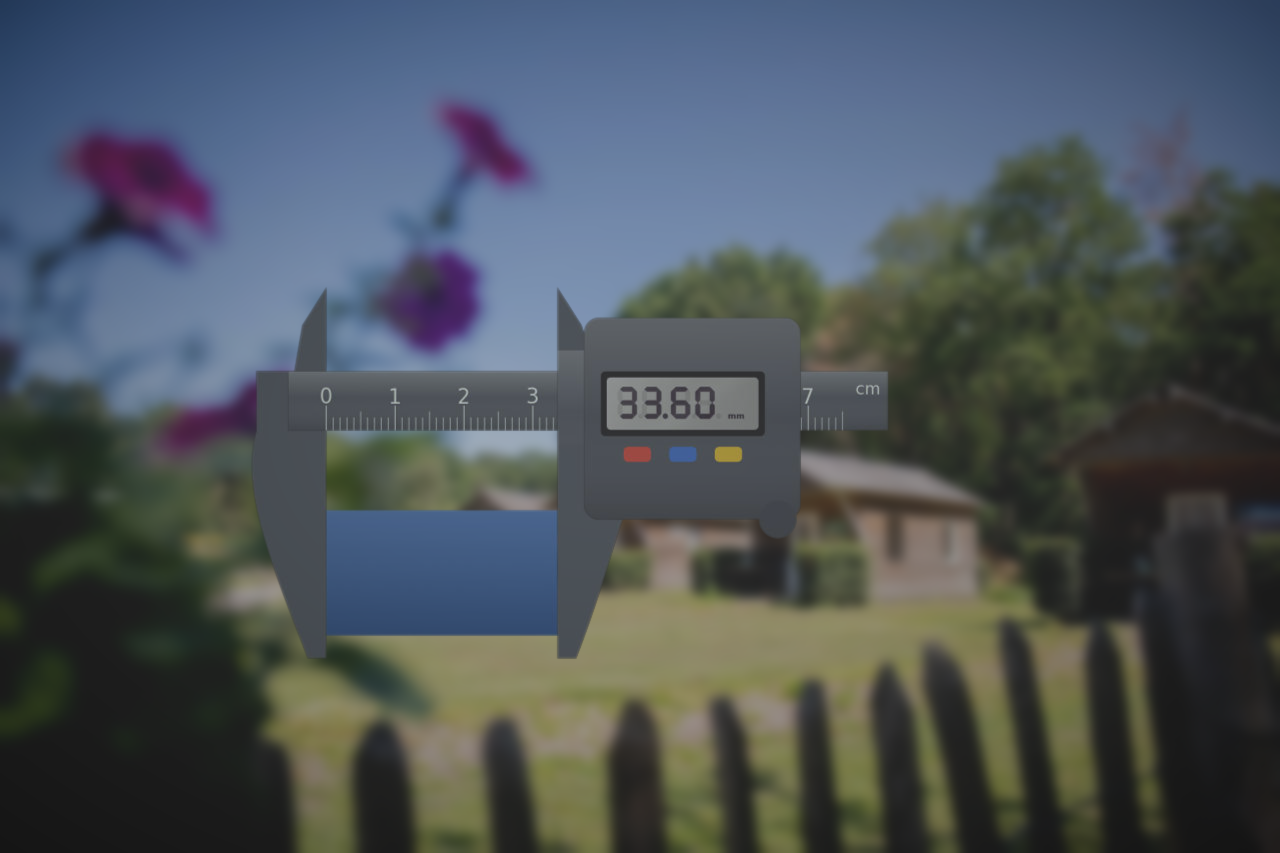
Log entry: 33.60 mm
